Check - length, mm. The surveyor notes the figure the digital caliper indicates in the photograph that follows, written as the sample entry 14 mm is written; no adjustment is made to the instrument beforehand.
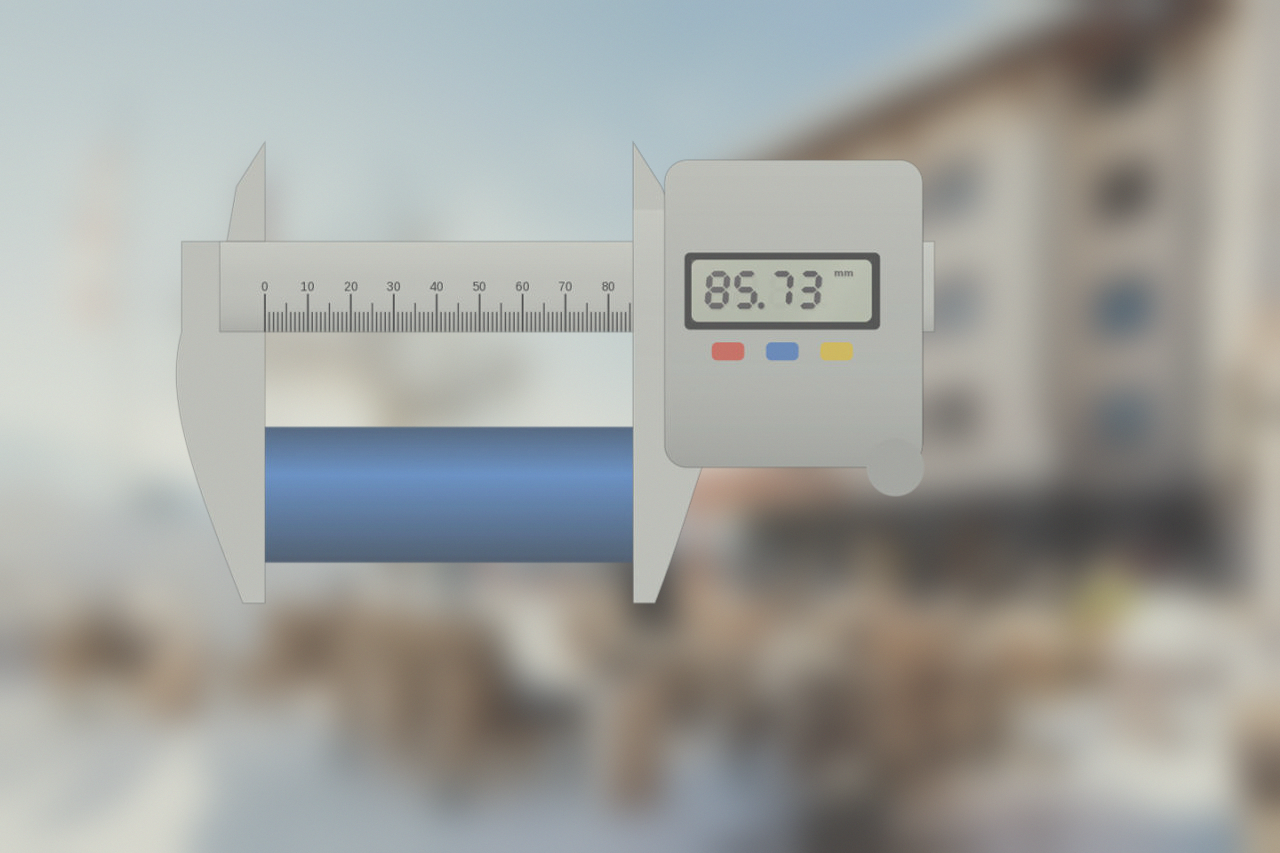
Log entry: 85.73 mm
